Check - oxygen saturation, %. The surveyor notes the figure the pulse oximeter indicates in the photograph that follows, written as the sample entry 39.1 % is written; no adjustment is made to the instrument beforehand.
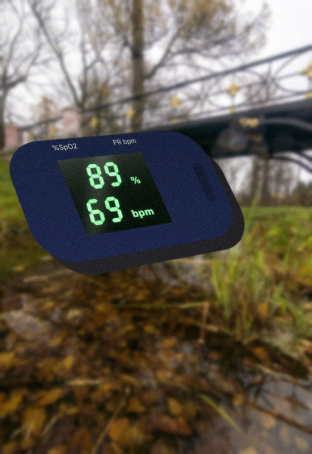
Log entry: 89 %
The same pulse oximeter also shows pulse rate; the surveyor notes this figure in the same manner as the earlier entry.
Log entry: 69 bpm
